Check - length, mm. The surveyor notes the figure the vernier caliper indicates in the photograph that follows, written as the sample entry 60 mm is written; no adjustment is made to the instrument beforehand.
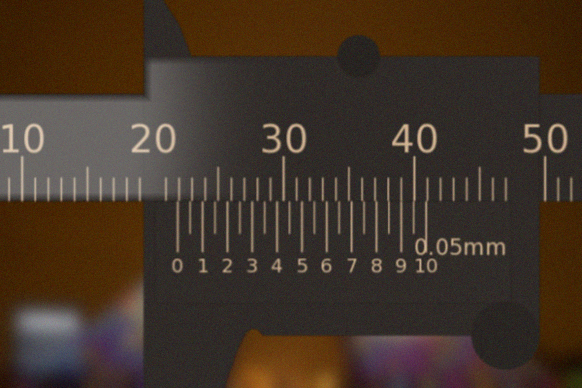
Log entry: 21.9 mm
